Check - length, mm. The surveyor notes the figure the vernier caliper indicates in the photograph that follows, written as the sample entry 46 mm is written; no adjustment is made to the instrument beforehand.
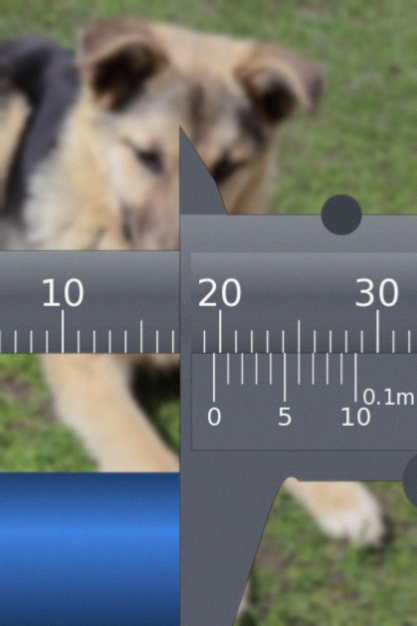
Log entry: 19.6 mm
